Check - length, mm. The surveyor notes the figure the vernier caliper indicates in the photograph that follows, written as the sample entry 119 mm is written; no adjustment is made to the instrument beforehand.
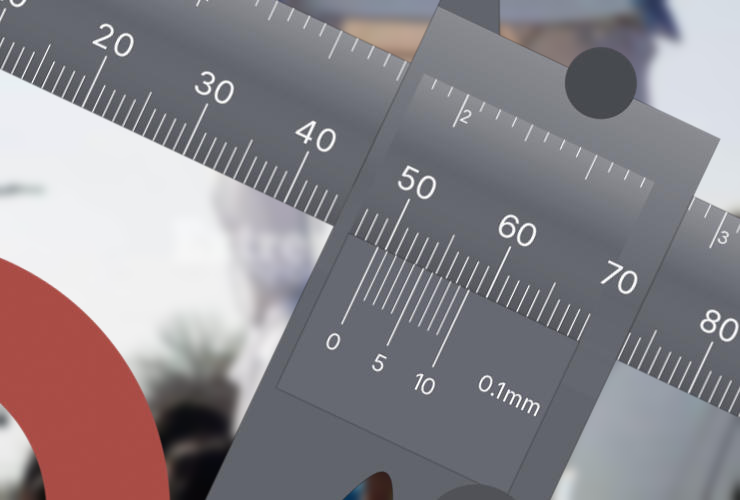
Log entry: 49.3 mm
